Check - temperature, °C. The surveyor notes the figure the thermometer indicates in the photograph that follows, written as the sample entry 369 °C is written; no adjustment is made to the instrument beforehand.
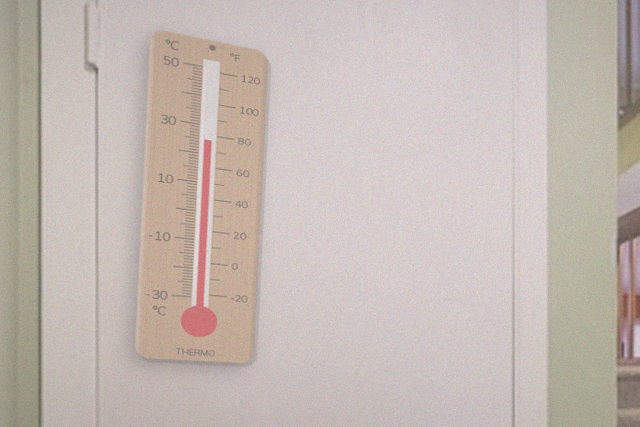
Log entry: 25 °C
